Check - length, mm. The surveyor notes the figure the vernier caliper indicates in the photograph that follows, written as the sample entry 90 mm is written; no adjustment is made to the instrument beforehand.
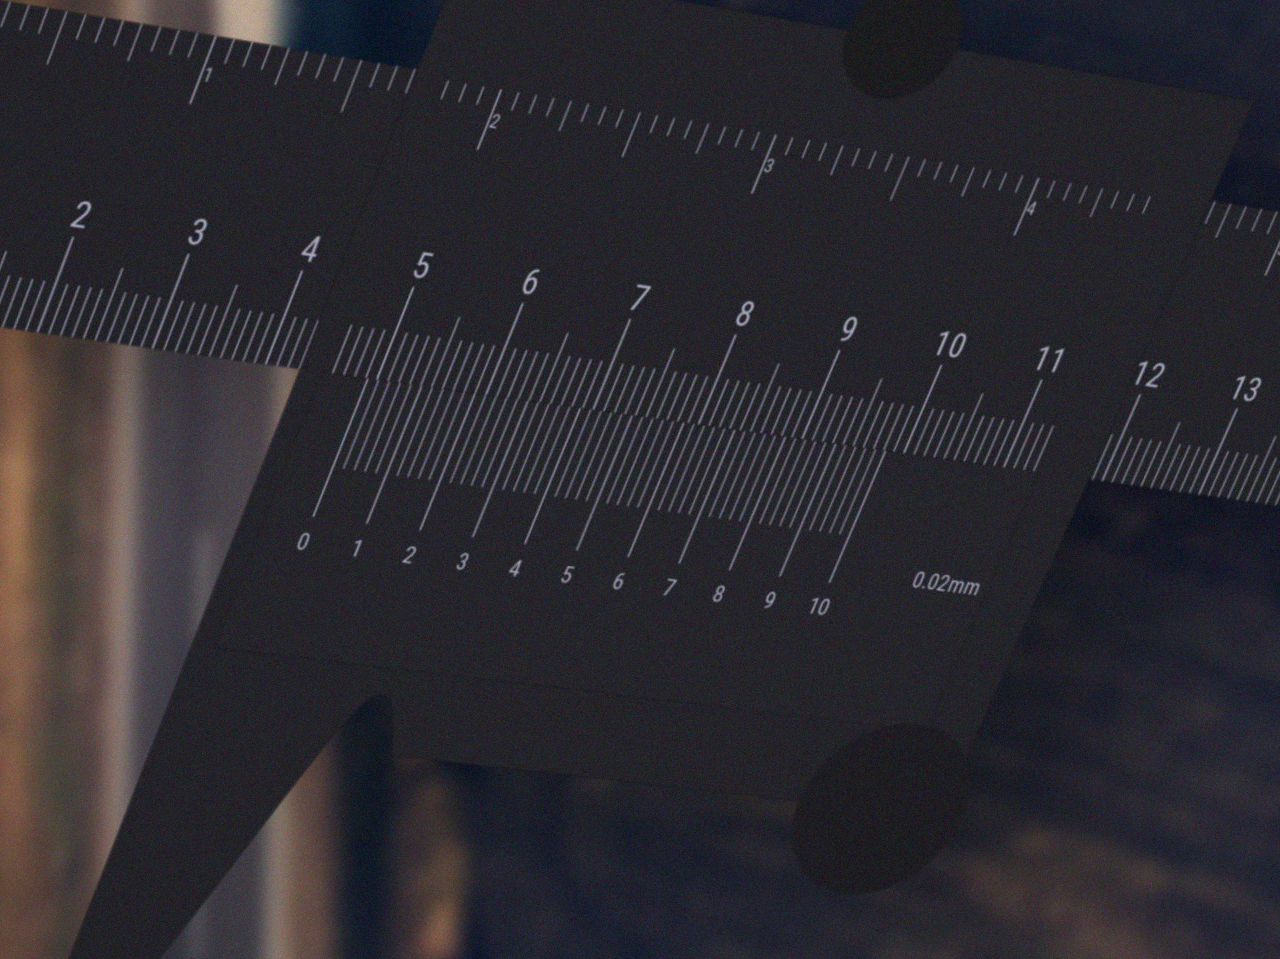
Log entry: 49.2 mm
